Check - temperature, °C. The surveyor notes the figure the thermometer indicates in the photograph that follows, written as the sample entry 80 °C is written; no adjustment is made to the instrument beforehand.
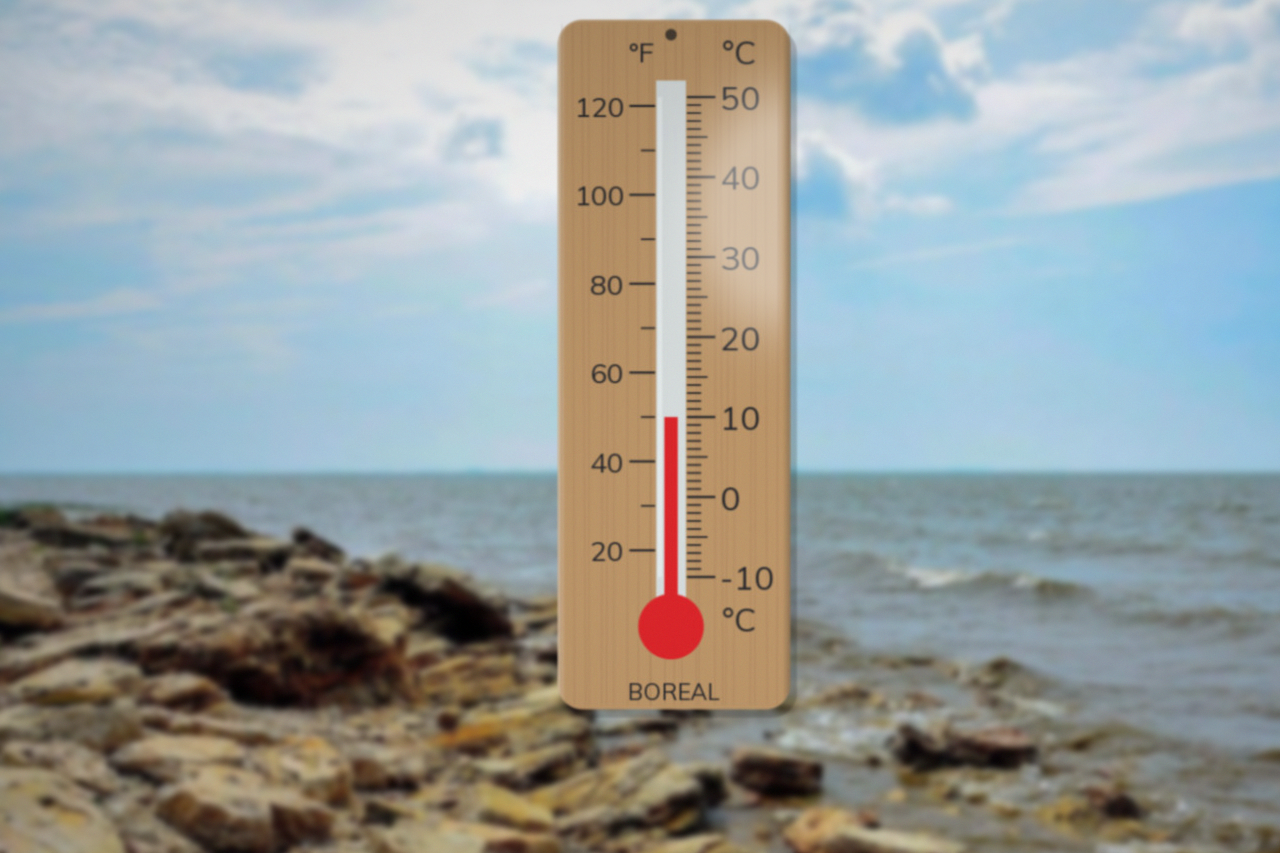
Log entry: 10 °C
